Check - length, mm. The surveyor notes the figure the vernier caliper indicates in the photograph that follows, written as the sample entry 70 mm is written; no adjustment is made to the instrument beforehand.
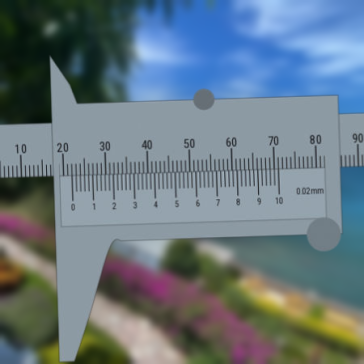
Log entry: 22.0 mm
